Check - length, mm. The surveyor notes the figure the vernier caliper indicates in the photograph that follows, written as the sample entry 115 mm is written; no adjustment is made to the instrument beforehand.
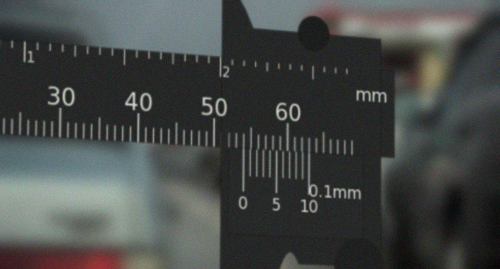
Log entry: 54.0 mm
